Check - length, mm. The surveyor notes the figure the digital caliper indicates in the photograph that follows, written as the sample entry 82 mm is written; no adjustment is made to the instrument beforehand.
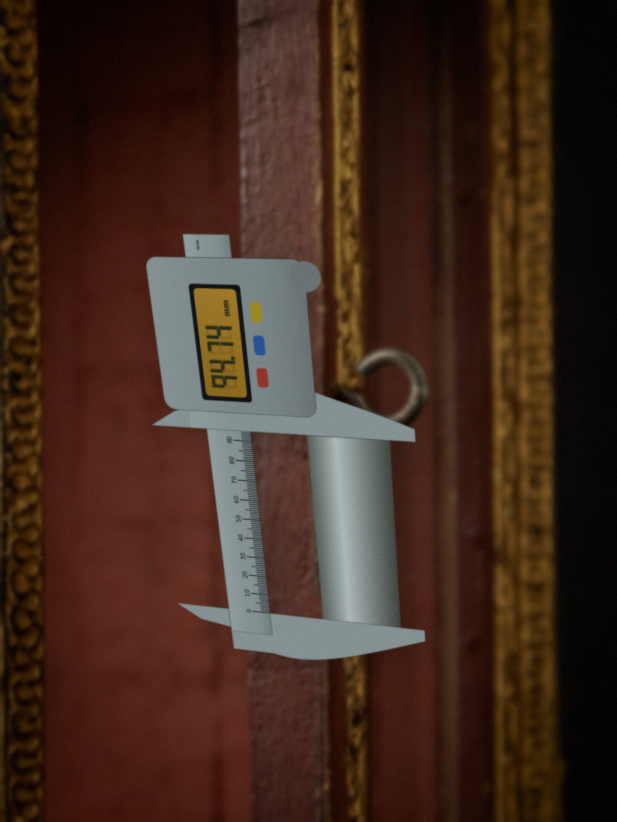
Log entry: 94.74 mm
